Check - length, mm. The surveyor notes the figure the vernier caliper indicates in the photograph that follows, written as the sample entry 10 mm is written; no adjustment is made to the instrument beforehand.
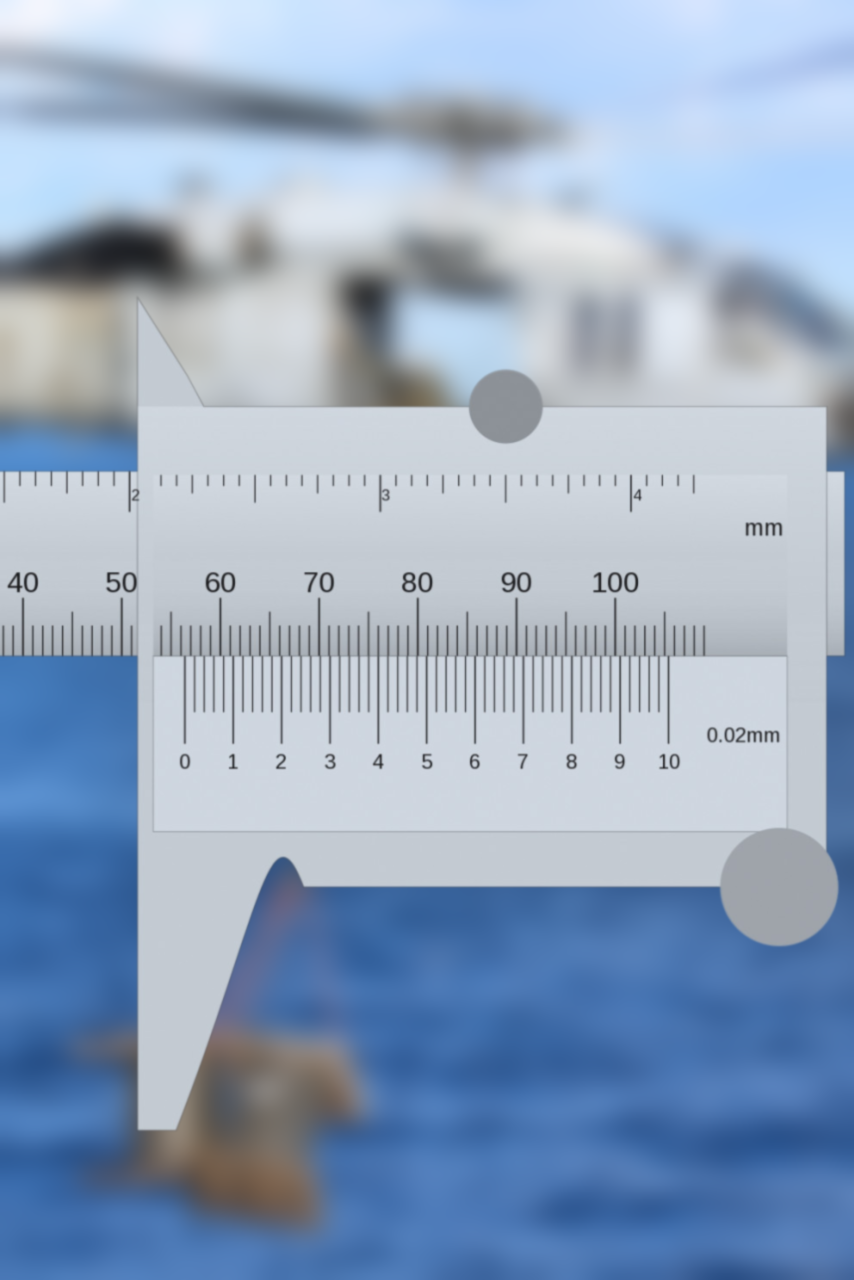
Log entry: 56.4 mm
